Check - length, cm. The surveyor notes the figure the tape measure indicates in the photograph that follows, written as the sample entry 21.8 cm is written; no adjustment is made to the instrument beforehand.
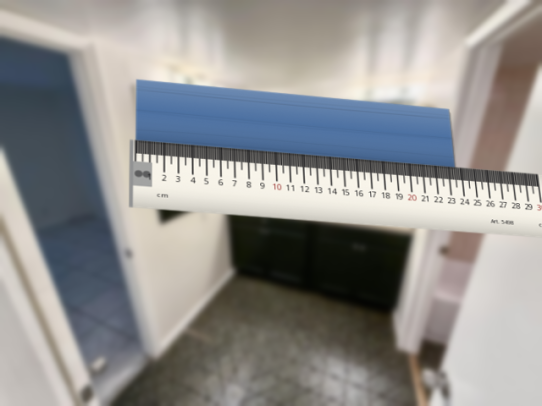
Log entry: 23.5 cm
